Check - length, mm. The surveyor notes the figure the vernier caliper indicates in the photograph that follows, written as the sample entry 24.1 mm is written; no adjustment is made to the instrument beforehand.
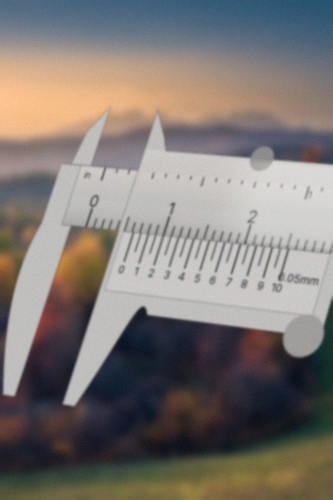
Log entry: 6.2 mm
